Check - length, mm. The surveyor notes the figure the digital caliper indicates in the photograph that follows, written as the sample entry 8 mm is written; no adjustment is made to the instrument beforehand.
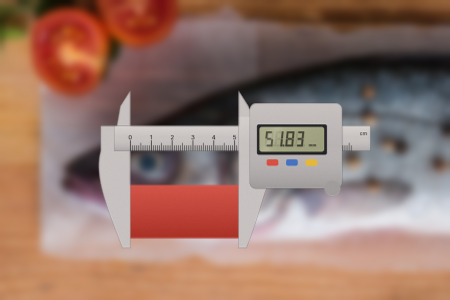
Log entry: 51.83 mm
